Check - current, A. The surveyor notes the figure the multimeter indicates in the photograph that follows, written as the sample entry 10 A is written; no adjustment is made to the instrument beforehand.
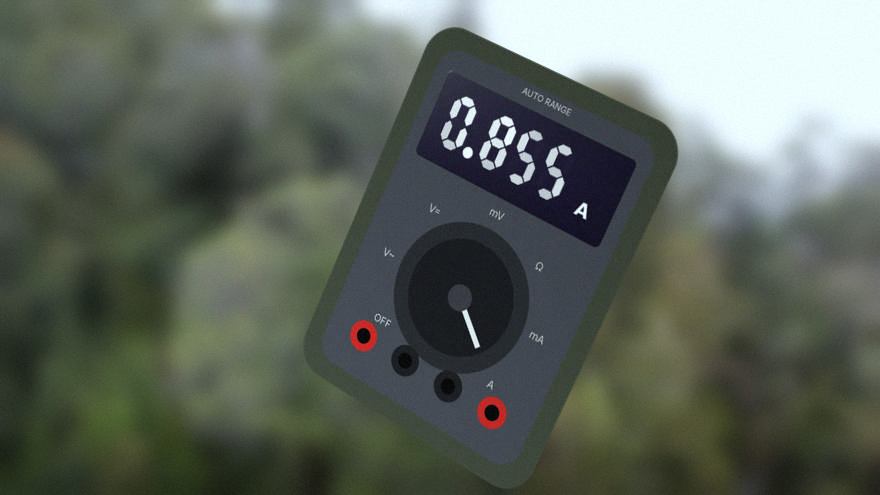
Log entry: 0.855 A
